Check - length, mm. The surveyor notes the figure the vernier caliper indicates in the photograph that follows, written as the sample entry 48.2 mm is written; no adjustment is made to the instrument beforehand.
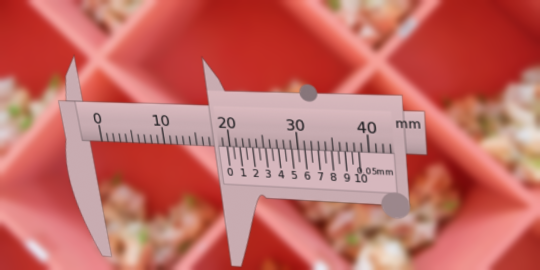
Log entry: 19.6 mm
